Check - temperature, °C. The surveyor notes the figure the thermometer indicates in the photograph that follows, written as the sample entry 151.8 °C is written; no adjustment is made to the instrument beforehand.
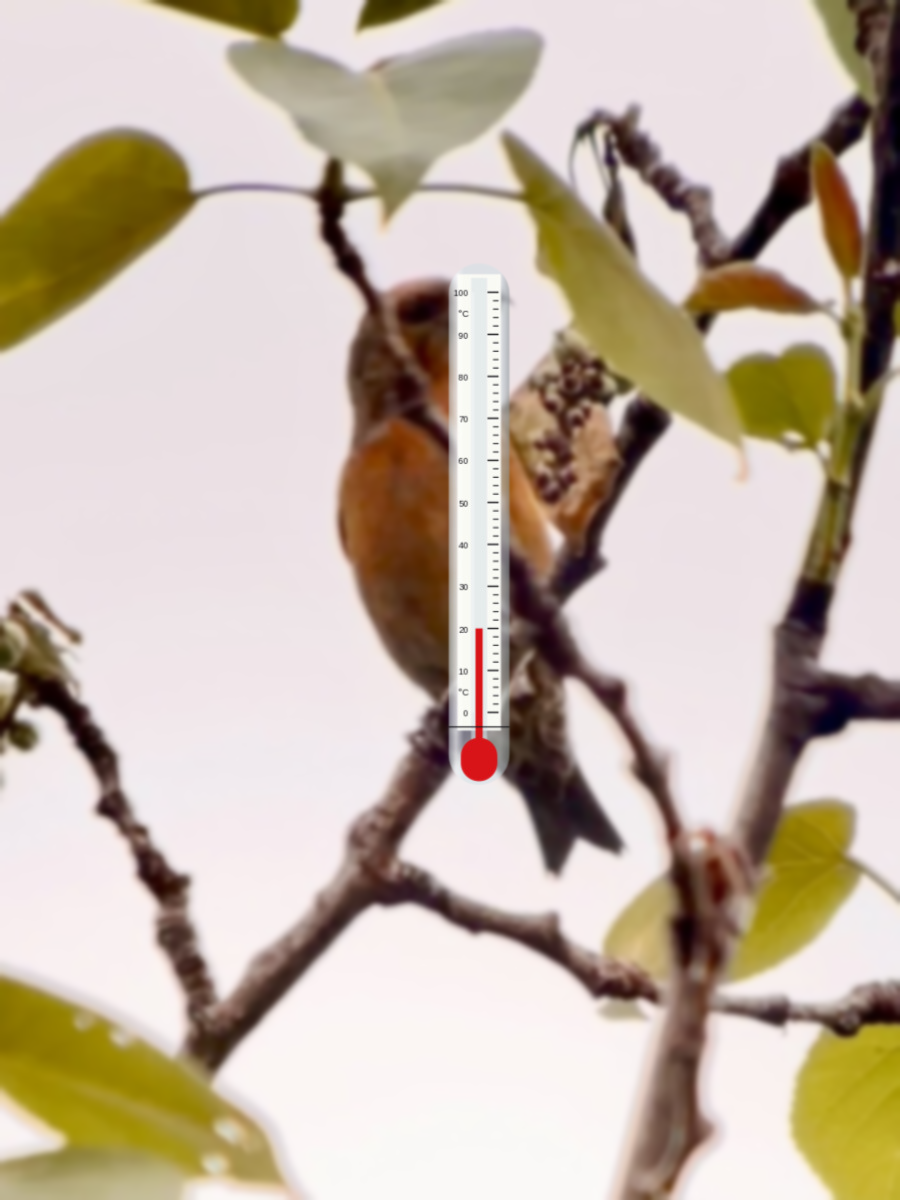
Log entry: 20 °C
